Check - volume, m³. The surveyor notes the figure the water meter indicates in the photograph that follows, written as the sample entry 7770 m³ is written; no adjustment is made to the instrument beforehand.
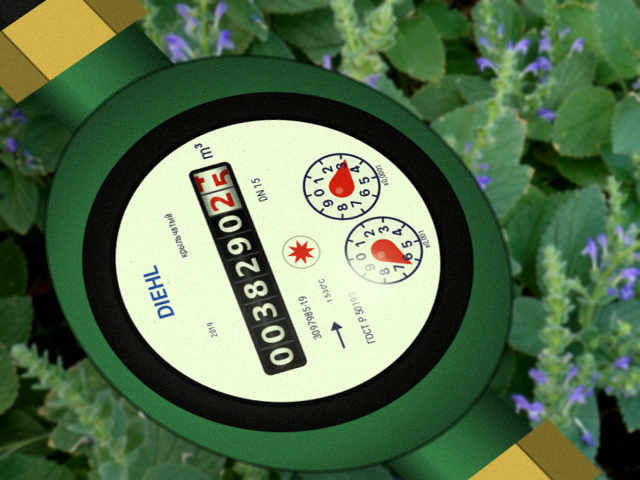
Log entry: 38290.2463 m³
